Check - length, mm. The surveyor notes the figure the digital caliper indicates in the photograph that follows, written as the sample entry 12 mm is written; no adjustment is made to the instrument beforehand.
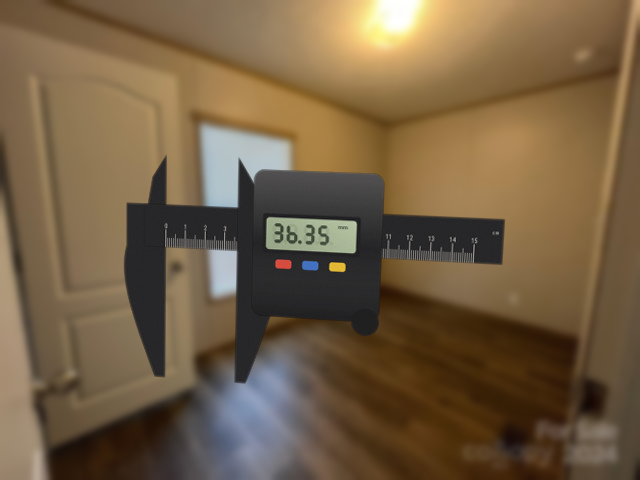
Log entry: 36.35 mm
